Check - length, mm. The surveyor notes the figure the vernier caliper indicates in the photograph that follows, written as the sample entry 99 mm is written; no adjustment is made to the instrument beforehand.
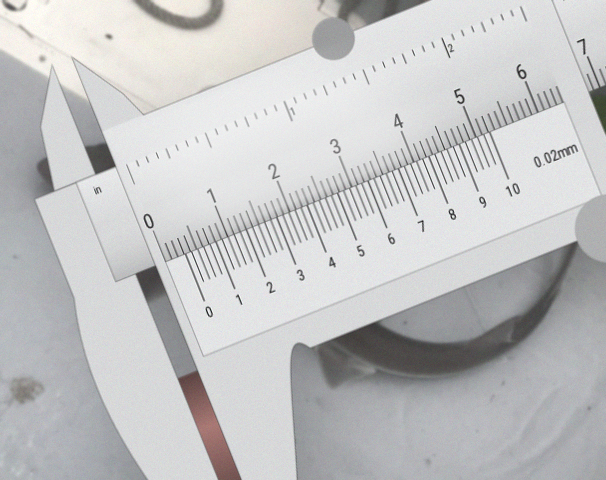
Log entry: 3.2 mm
